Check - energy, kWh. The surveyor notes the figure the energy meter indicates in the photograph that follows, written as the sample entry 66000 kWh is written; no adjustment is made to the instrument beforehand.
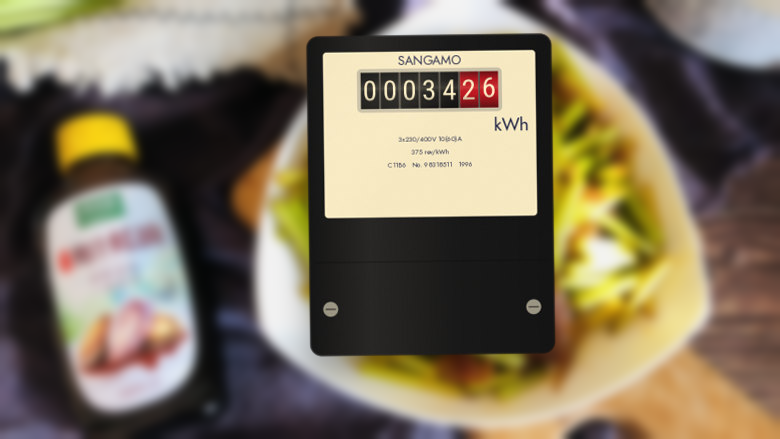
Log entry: 34.26 kWh
